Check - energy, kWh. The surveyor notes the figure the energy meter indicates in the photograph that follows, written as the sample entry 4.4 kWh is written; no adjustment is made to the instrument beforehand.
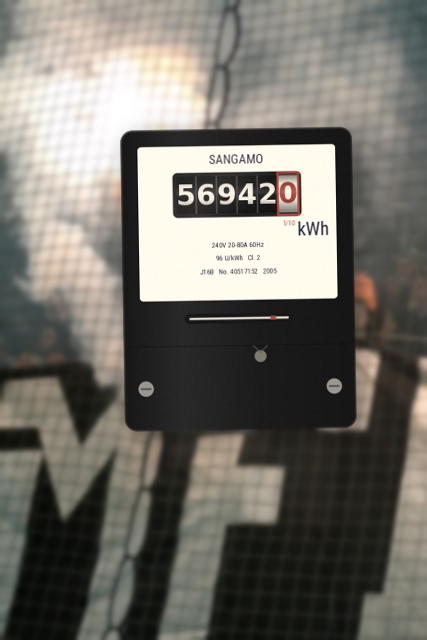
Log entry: 56942.0 kWh
